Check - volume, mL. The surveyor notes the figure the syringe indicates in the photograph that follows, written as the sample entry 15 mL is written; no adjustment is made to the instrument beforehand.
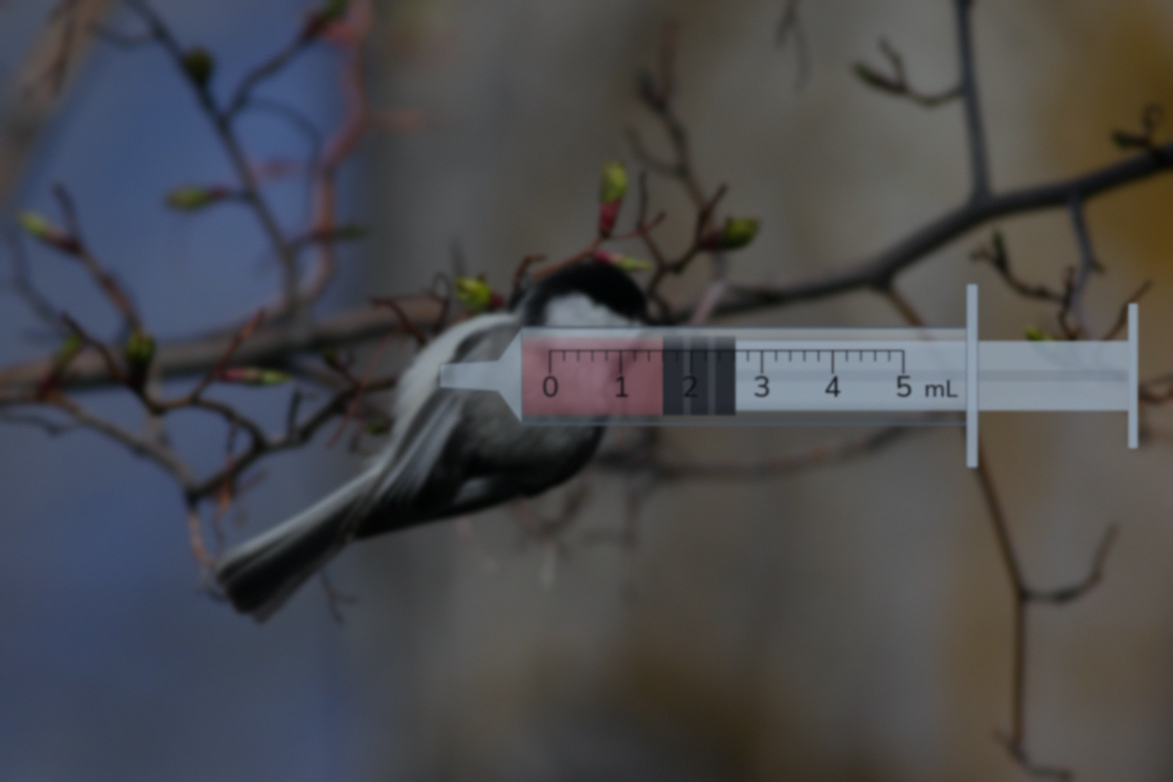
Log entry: 1.6 mL
